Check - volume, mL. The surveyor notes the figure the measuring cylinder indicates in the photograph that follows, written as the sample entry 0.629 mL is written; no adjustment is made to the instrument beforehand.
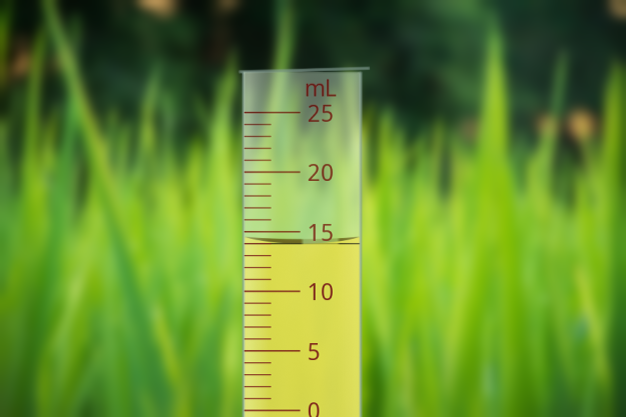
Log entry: 14 mL
